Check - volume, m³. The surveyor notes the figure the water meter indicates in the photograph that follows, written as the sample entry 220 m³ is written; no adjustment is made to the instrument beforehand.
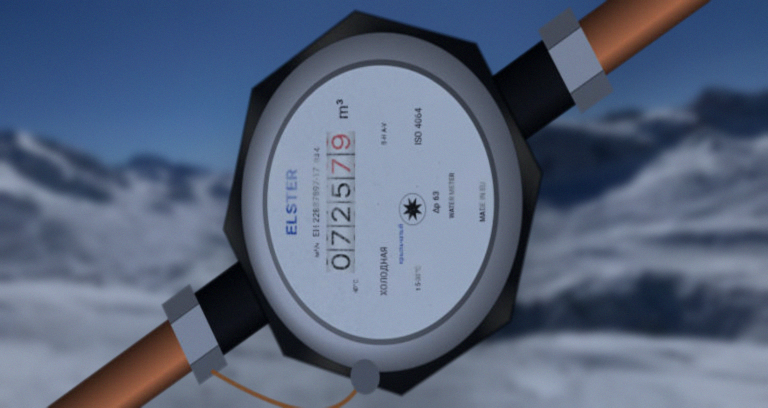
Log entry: 725.79 m³
